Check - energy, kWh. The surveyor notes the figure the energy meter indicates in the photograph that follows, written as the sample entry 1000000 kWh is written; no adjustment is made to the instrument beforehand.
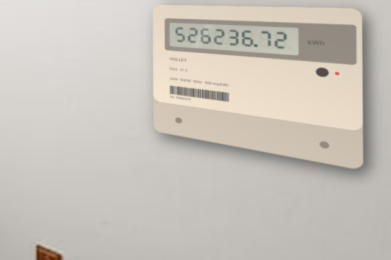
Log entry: 526236.72 kWh
